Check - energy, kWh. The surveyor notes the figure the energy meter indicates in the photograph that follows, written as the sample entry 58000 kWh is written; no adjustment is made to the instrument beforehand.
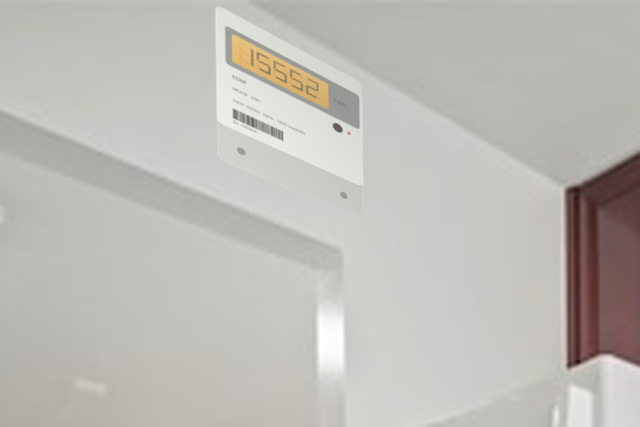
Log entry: 15552 kWh
